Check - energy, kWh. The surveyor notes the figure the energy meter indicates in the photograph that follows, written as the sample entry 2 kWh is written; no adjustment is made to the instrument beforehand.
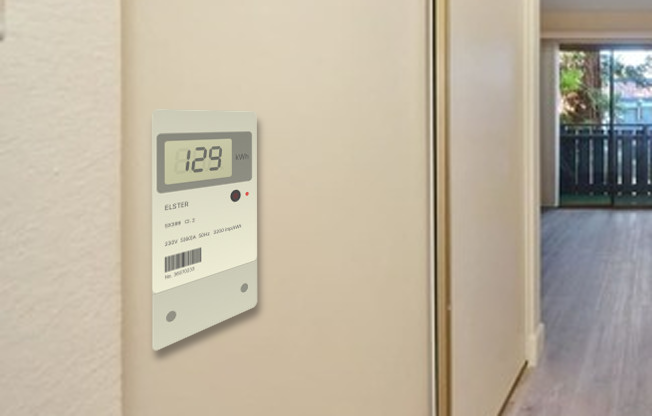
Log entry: 129 kWh
